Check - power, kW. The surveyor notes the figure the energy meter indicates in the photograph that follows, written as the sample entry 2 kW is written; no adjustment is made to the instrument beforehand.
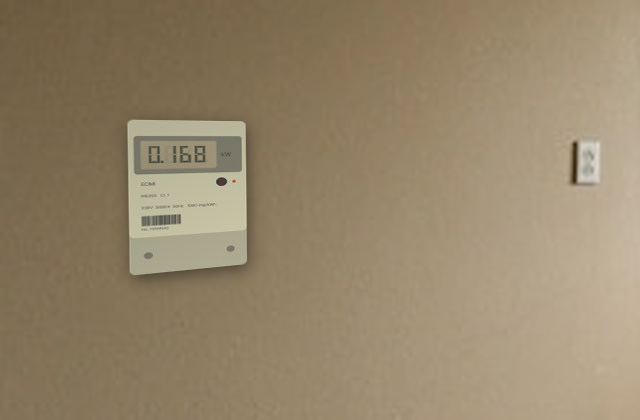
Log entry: 0.168 kW
